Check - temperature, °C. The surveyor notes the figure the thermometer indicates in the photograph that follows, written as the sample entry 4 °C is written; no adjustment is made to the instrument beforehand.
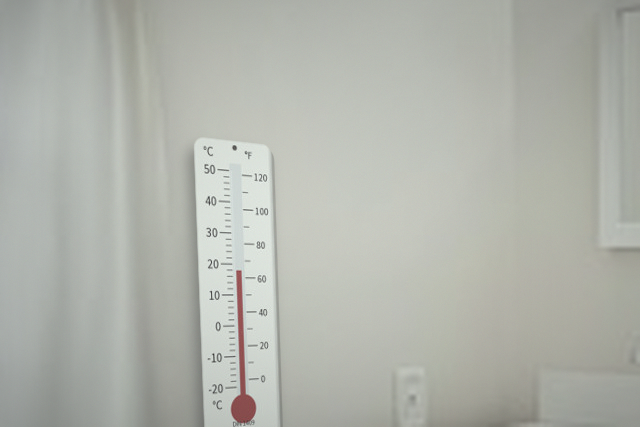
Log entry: 18 °C
